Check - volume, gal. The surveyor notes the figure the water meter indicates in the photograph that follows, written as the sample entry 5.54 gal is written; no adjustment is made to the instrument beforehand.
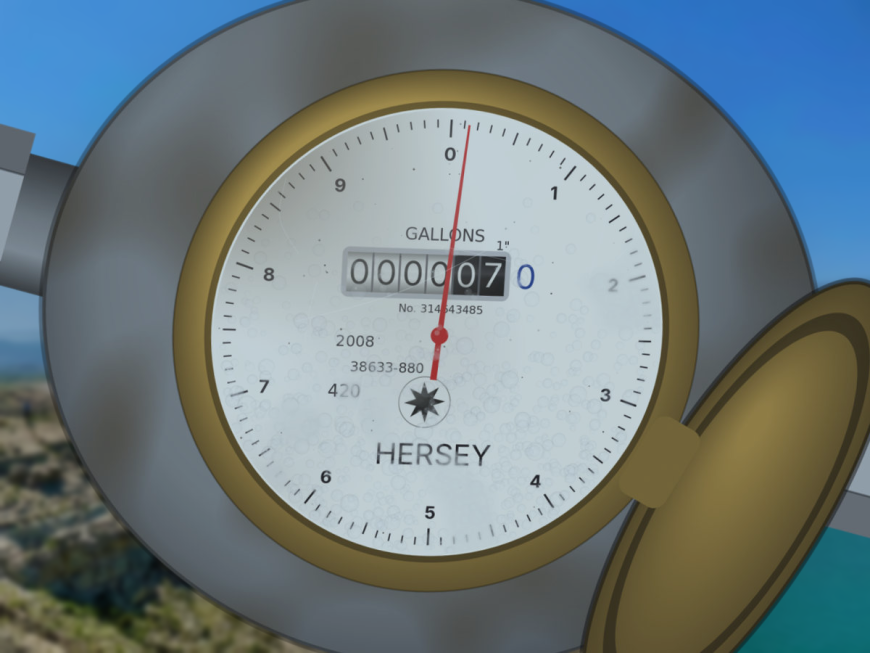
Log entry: 70.1 gal
